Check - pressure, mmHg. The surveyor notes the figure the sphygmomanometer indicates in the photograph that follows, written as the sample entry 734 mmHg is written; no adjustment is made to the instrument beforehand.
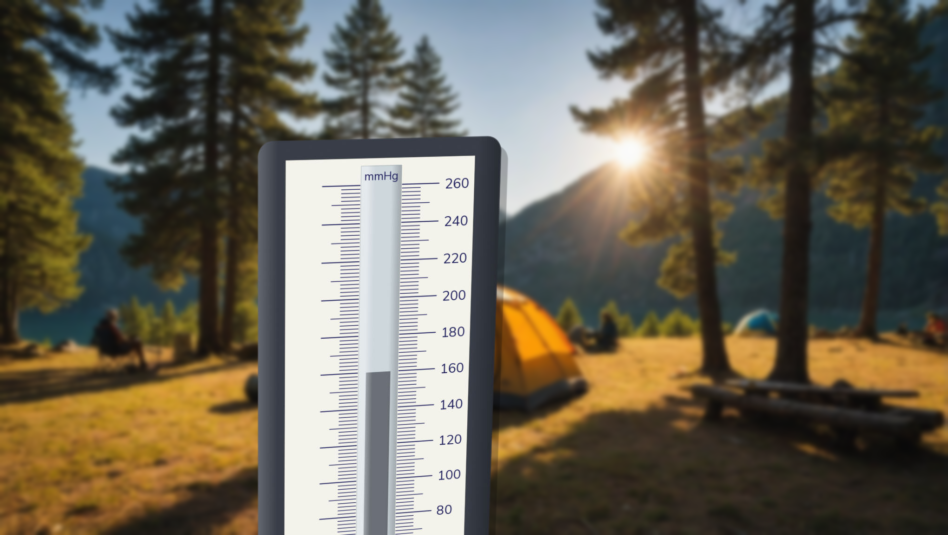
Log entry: 160 mmHg
